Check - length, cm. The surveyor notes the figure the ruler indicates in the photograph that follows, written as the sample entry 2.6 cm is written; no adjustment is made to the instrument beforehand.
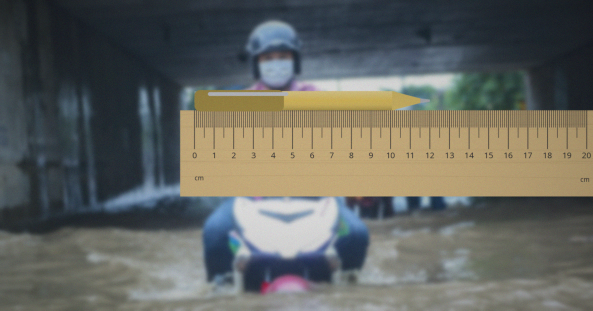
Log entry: 12 cm
